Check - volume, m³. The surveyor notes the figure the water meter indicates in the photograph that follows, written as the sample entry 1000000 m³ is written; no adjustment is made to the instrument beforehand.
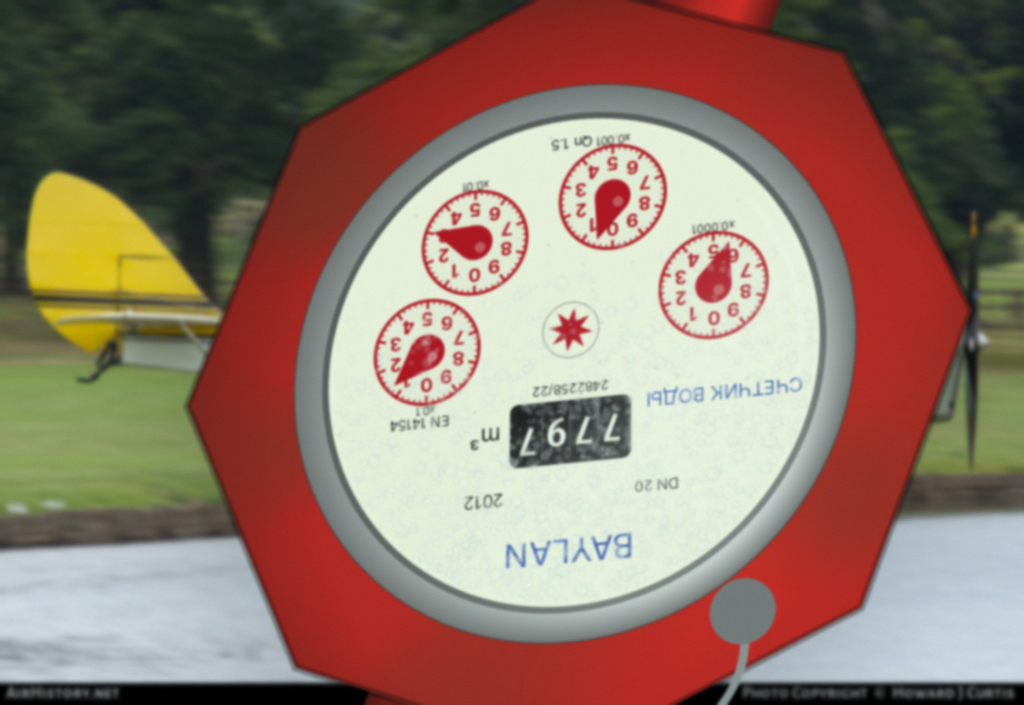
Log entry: 7797.1305 m³
